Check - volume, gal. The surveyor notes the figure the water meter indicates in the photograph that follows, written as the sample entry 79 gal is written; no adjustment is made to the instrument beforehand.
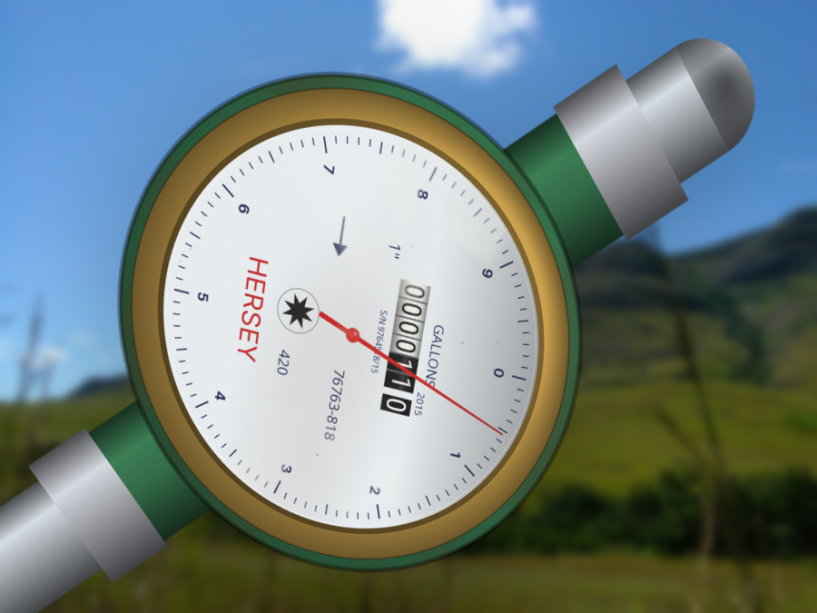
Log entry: 110.5 gal
